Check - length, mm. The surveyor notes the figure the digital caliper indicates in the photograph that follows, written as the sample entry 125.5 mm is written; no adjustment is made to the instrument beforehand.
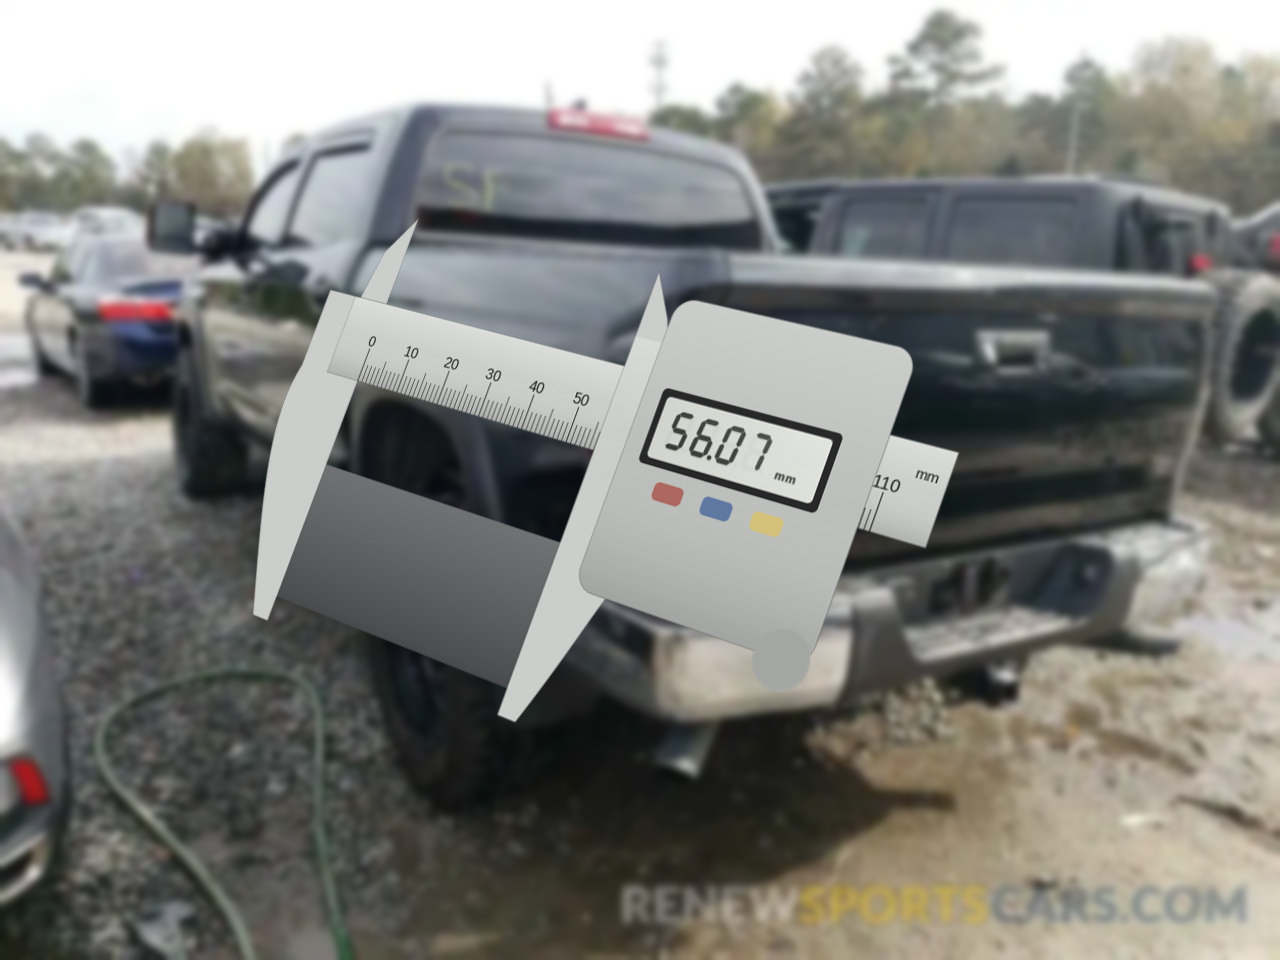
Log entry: 56.07 mm
